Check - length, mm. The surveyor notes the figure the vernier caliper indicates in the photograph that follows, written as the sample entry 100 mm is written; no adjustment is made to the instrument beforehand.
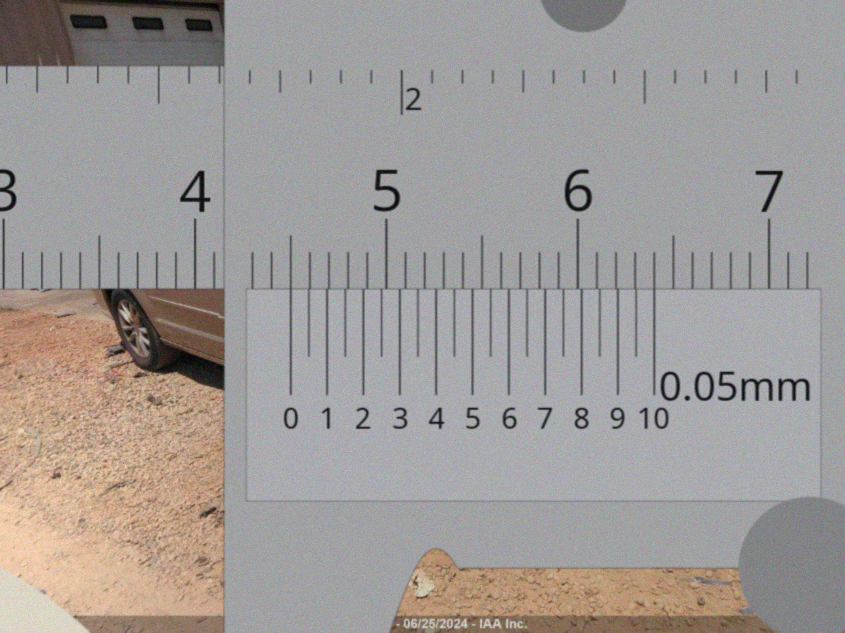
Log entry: 45.0 mm
